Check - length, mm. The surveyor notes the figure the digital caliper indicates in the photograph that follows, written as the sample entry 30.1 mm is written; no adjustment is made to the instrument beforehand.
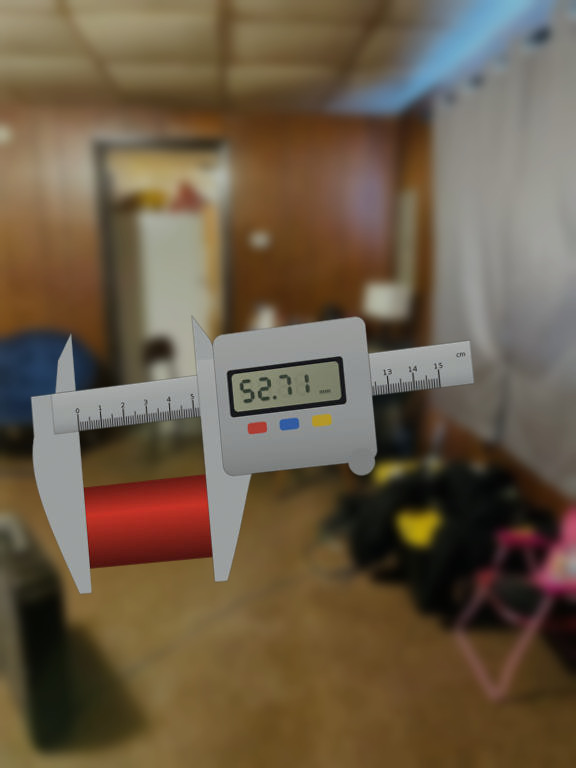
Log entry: 52.71 mm
